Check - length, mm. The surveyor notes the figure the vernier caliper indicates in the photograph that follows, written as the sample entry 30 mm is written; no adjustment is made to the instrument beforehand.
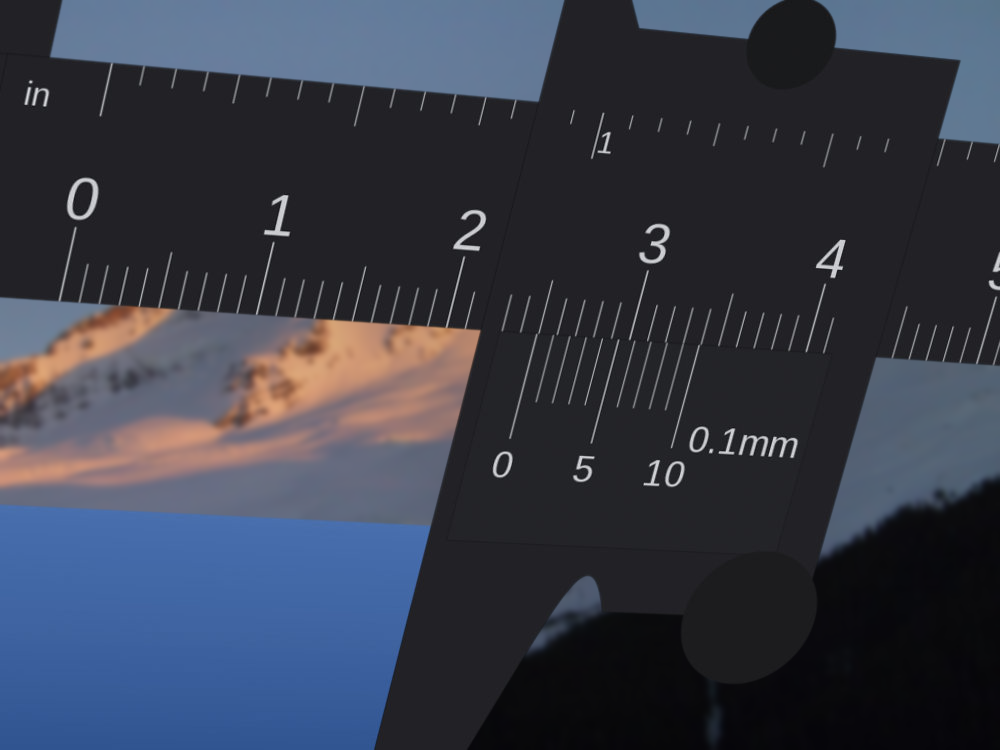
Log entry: 24.9 mm
